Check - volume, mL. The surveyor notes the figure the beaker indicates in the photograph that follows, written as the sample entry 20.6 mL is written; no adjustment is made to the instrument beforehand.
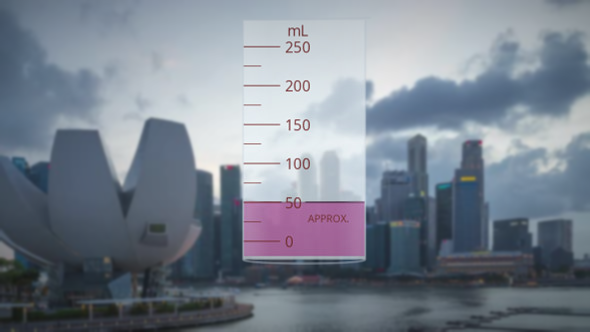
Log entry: 50 mL
